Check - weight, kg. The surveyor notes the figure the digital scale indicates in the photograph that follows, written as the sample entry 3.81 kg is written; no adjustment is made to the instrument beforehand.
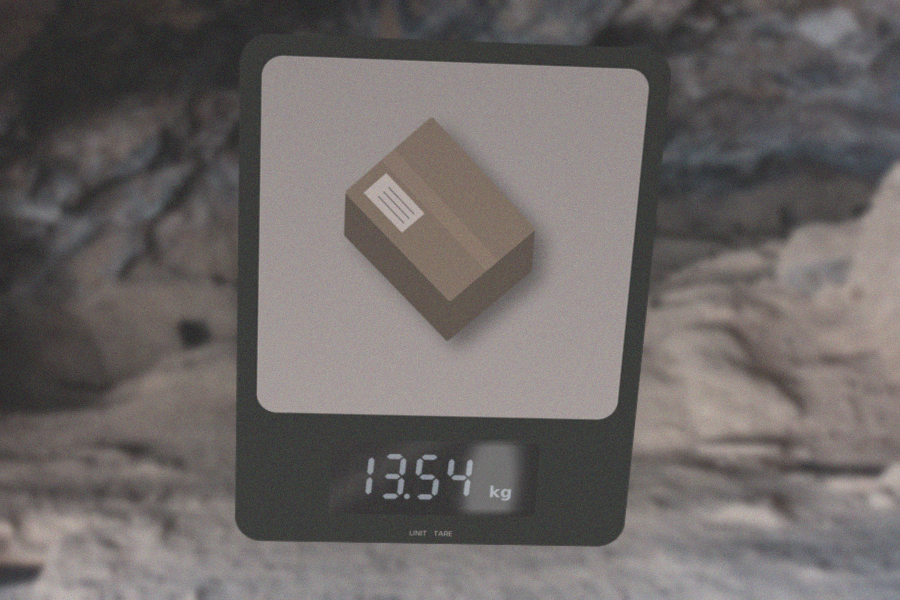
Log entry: 13.54 kg
